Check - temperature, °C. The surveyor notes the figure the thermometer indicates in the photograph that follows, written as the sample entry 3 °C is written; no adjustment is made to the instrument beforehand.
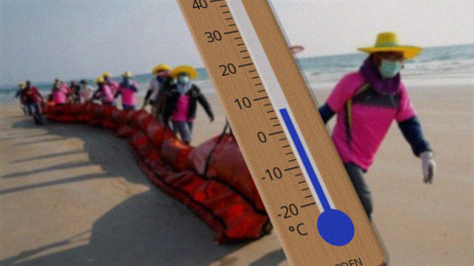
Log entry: 6 °C
